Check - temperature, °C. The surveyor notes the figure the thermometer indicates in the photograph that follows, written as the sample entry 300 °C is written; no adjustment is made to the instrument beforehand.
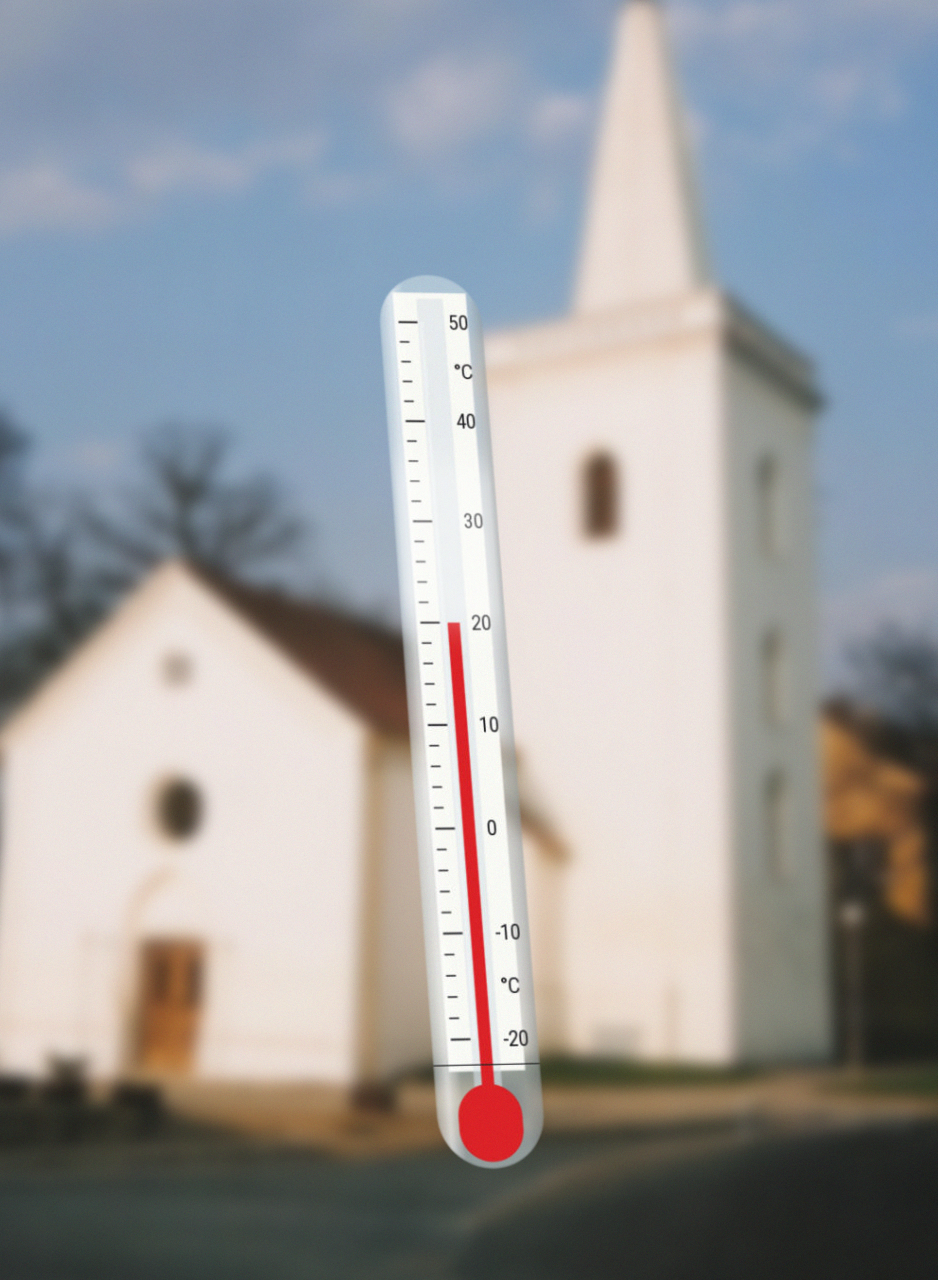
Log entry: 20 °C
